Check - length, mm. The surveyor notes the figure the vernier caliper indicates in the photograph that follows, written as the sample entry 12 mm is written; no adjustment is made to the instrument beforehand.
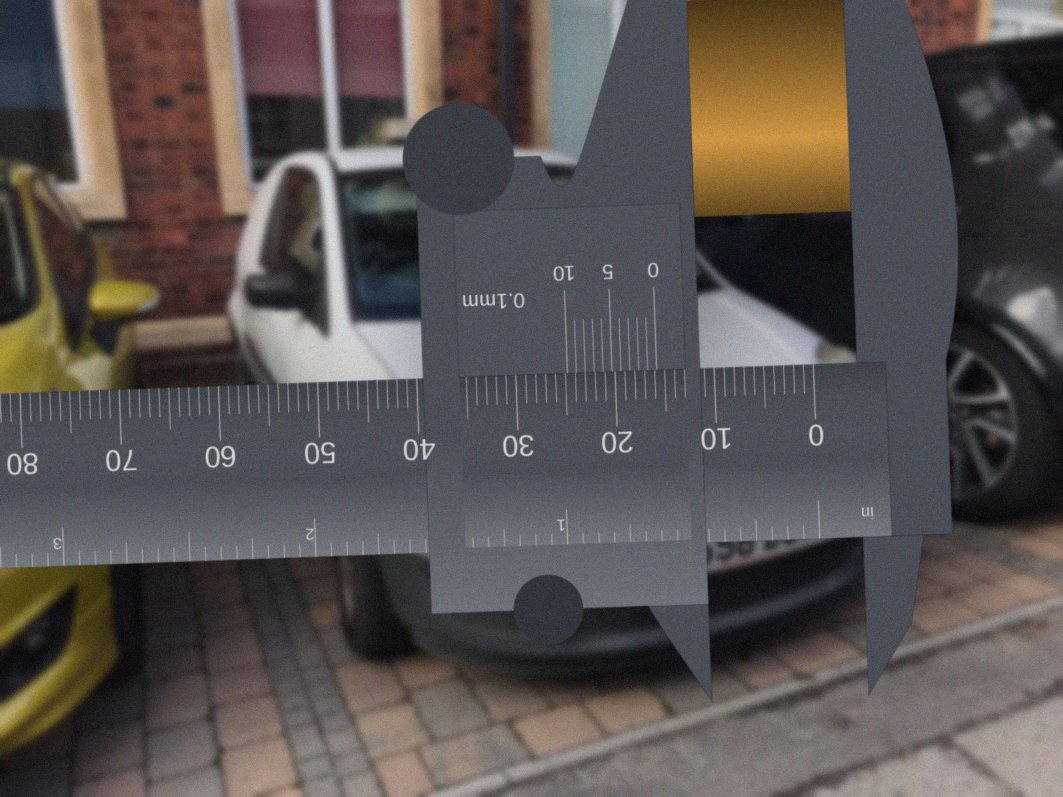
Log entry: 15.8 mm
